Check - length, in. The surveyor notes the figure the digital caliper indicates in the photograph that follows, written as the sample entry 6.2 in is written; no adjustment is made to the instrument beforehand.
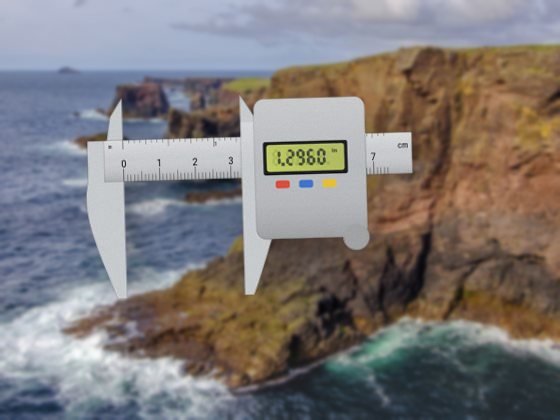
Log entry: 1.2960 in
